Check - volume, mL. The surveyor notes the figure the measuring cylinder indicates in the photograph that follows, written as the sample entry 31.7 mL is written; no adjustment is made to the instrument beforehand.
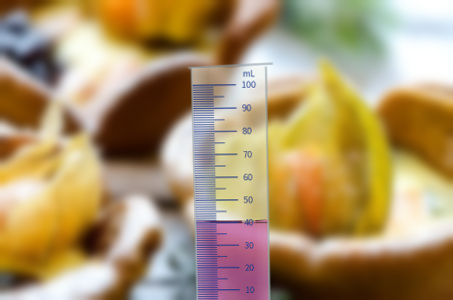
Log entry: 40 mL
